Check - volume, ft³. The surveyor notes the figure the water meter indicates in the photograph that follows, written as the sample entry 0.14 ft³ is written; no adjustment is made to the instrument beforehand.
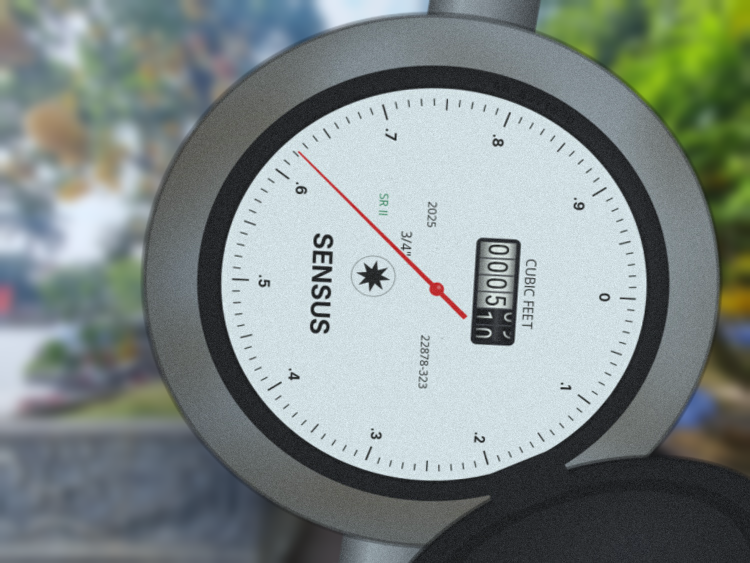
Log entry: 509.62 ft³
